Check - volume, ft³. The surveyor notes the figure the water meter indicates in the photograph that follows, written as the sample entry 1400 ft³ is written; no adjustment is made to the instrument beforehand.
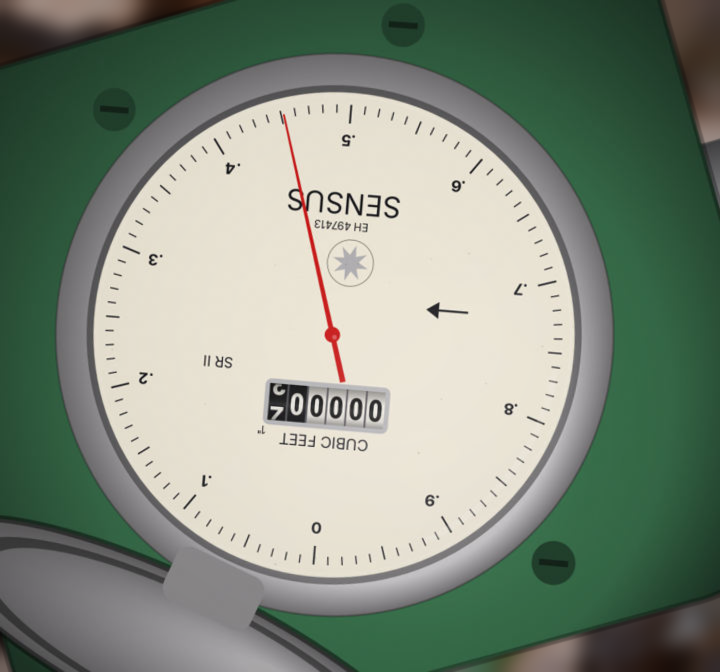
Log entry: 2.45 ft³
